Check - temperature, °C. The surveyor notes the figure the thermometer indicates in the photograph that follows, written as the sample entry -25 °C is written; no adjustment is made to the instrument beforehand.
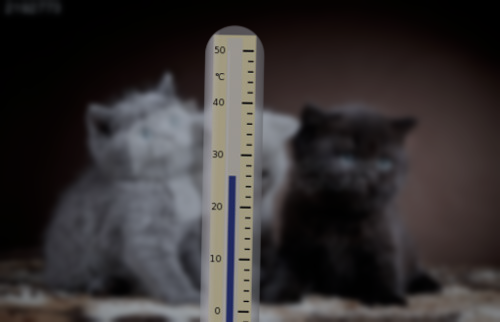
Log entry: 26 °C
